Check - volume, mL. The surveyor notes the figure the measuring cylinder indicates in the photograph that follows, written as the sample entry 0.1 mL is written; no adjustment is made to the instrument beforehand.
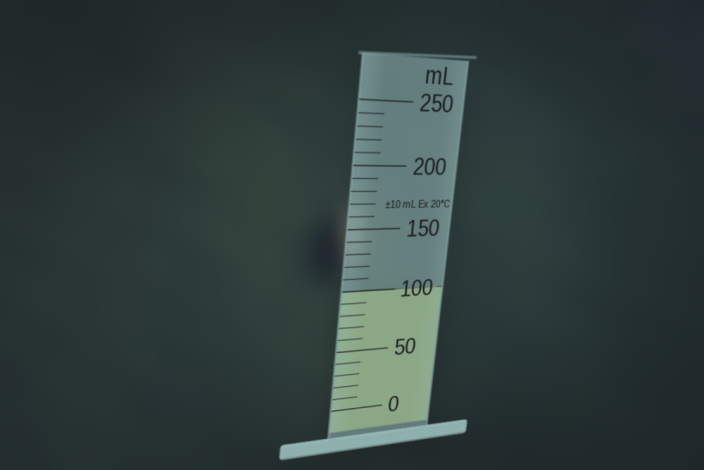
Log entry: 100 mL
